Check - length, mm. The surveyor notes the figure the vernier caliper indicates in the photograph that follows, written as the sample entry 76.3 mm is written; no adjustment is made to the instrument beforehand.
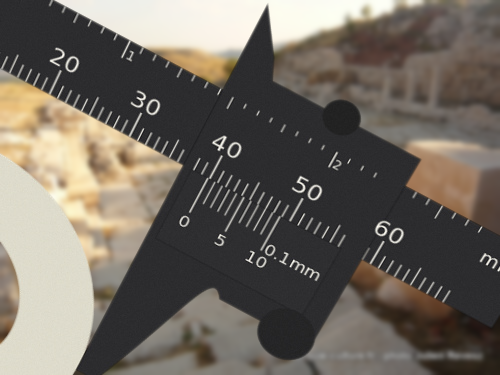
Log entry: 39.8 mm
